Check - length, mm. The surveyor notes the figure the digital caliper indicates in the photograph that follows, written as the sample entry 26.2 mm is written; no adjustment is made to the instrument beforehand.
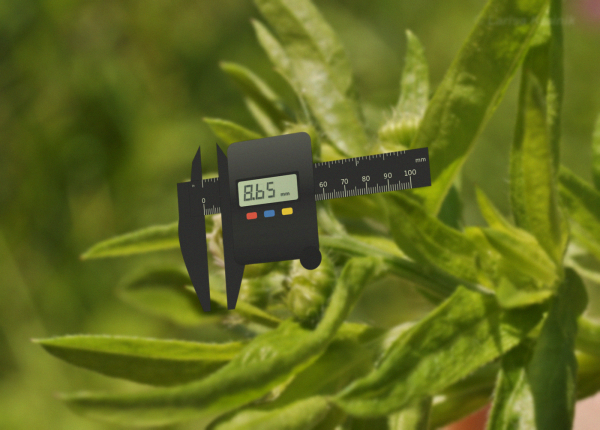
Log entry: 8.65 mm
